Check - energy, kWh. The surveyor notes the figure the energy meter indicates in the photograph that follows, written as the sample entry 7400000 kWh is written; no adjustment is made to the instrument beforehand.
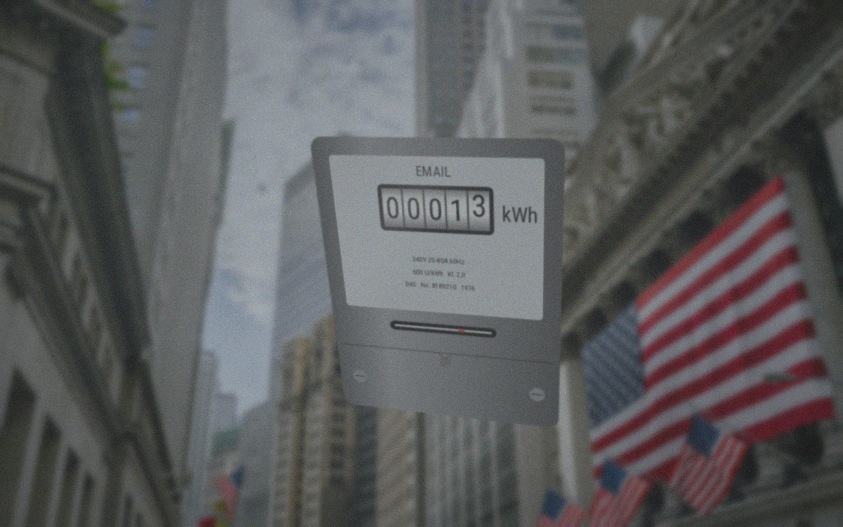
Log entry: 13 kWh
